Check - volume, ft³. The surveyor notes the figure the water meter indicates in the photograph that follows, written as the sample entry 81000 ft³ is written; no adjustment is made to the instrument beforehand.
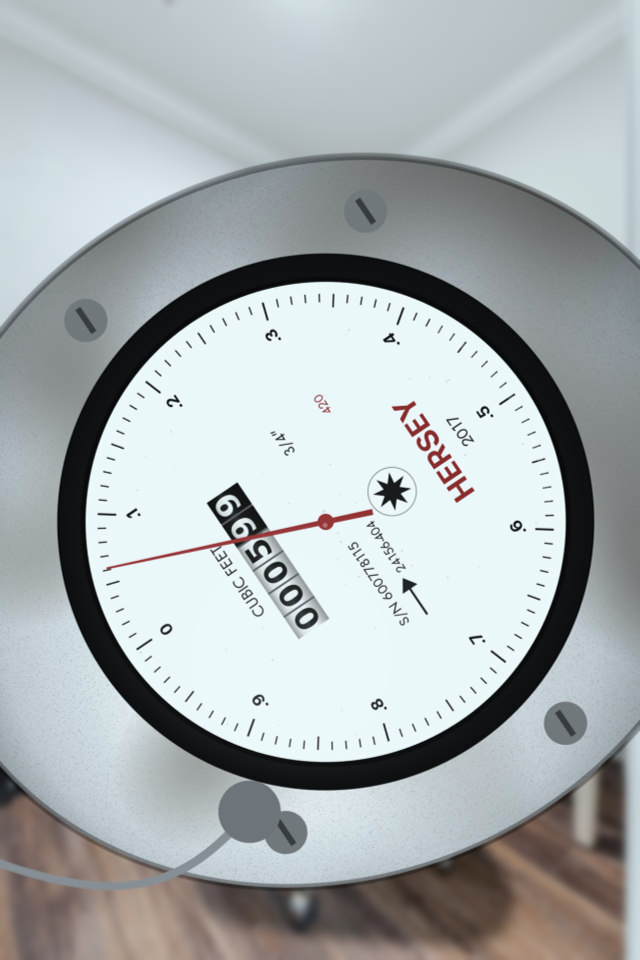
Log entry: 599.06 ft³
